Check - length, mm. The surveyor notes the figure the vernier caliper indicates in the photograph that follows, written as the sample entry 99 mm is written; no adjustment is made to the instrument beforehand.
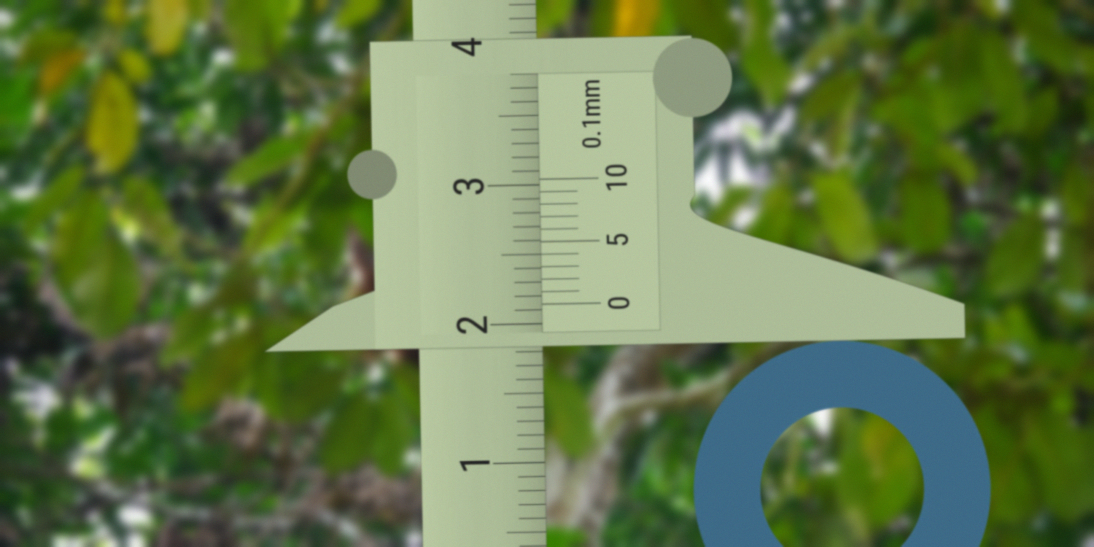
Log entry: 21.4 mm
